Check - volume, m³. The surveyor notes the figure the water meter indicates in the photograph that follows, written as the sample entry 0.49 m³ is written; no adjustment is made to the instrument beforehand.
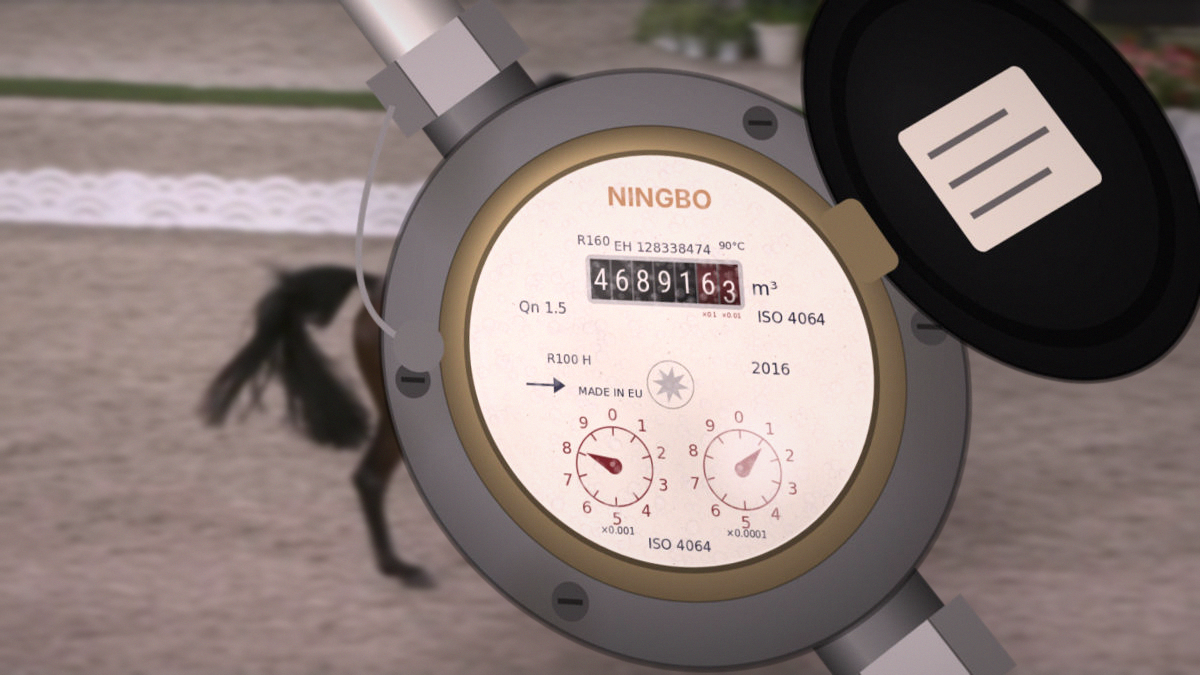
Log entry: 46891.6281 m³
